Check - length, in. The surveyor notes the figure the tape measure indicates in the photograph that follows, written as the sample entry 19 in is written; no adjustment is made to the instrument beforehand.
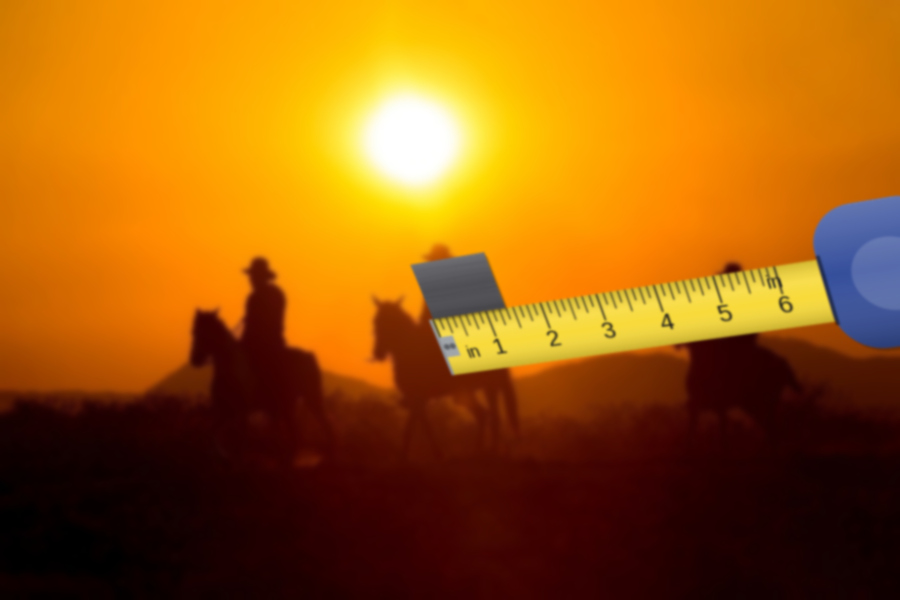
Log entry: 1.375 in
